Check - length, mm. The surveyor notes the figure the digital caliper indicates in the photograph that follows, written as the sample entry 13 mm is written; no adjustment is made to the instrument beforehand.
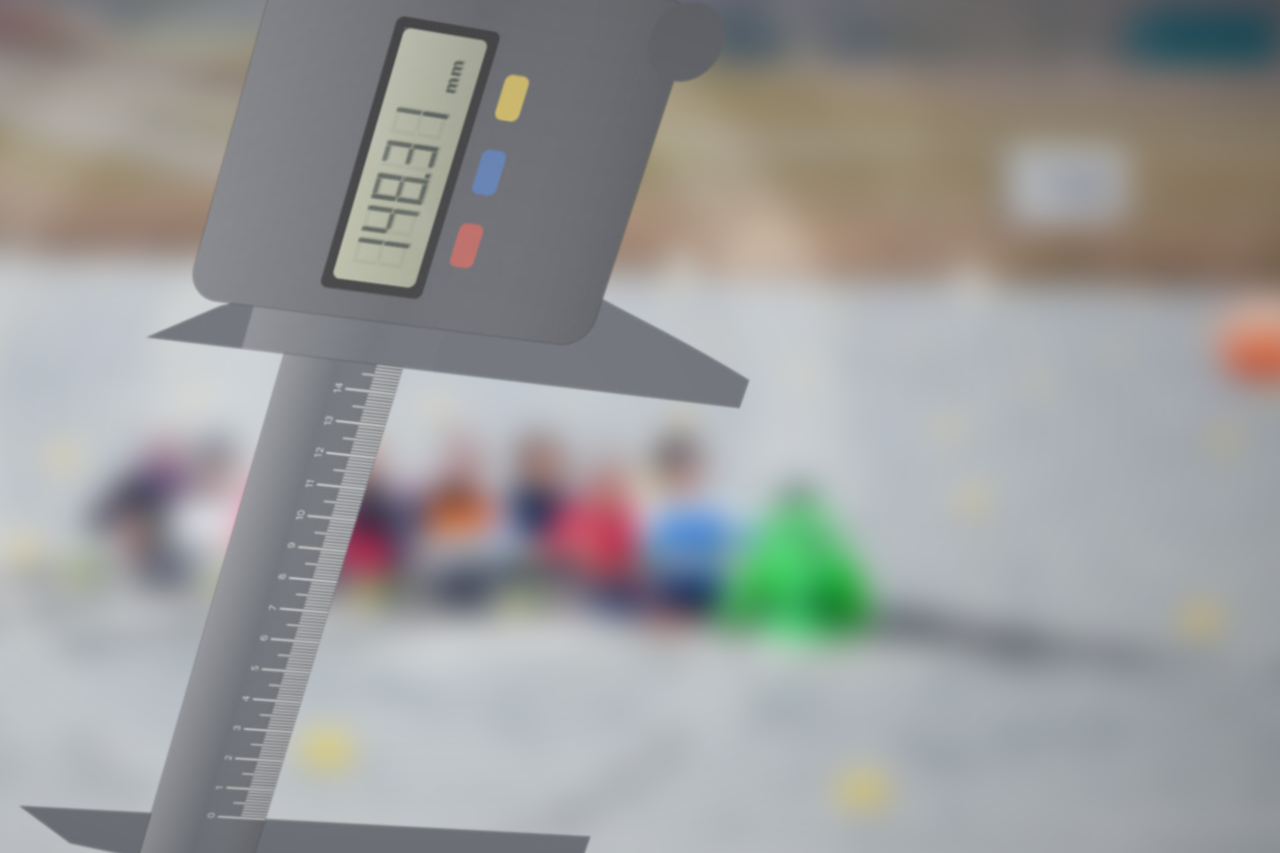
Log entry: 148.31 mm
